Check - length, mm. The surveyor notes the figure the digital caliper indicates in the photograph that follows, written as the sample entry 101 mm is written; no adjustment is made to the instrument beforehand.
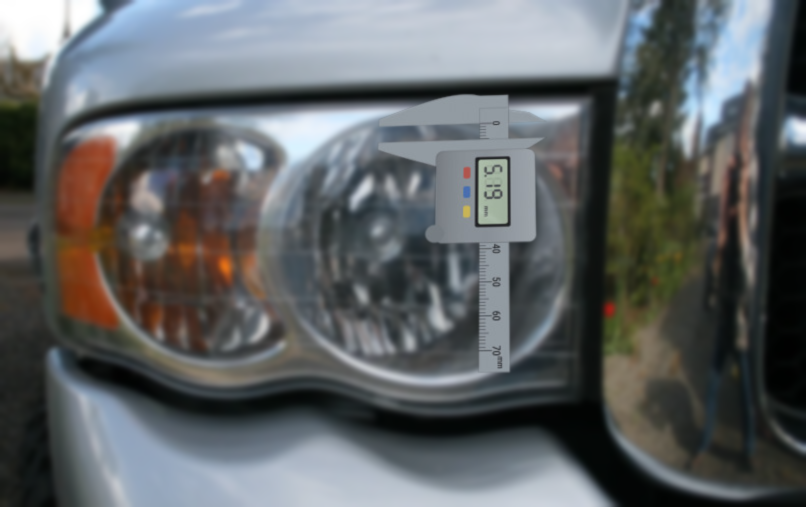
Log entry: 5.19 mm
